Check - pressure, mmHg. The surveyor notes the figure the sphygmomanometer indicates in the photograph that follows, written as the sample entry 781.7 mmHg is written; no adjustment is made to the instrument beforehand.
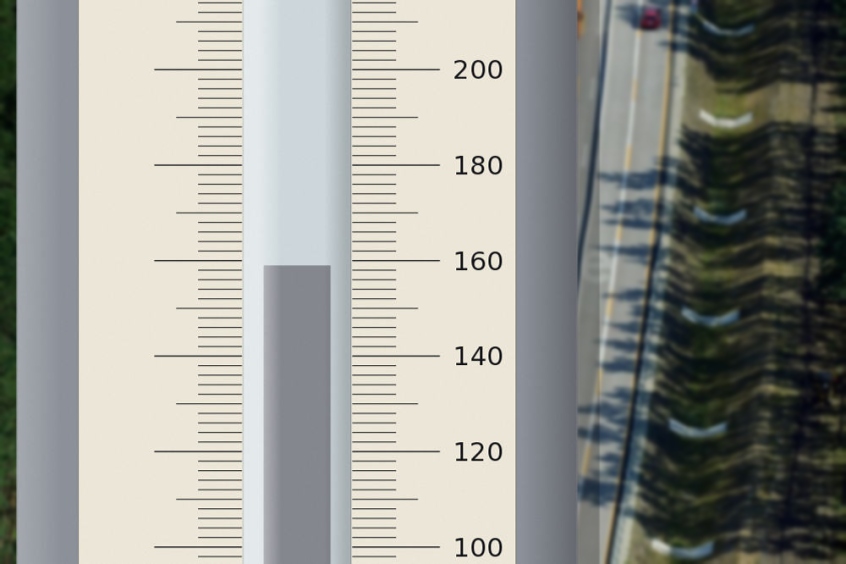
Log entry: 159 mmHg
